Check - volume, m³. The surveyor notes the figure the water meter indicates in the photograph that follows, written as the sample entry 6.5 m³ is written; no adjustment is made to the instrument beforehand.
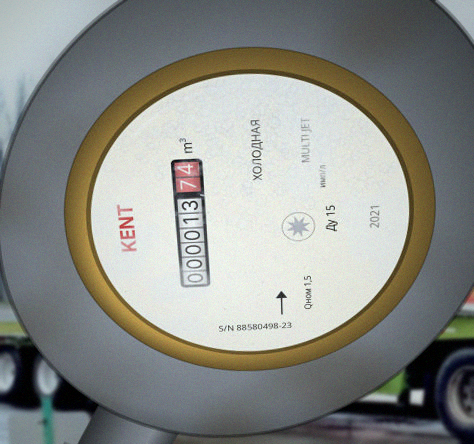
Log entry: 13.74 m³
